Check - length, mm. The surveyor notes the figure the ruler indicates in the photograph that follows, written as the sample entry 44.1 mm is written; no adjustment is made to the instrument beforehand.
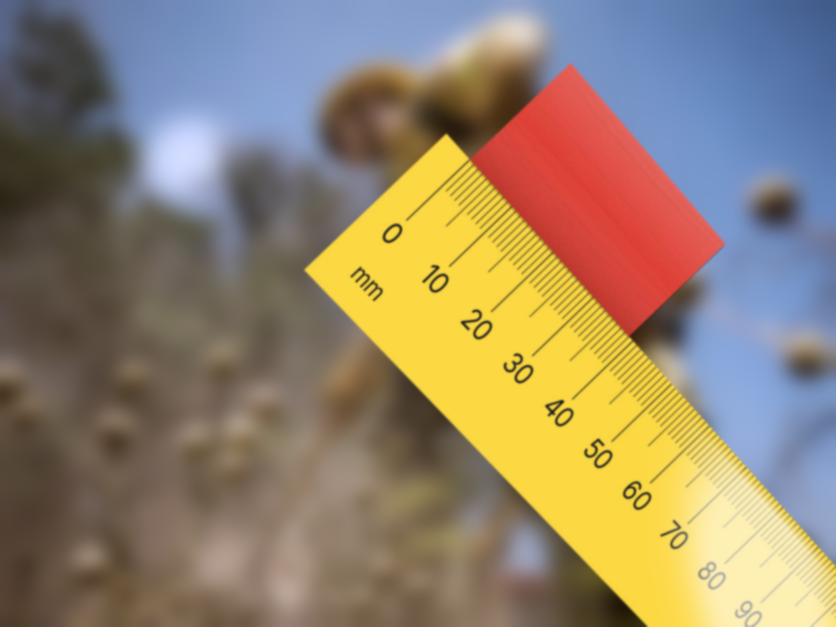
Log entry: 39 mm
